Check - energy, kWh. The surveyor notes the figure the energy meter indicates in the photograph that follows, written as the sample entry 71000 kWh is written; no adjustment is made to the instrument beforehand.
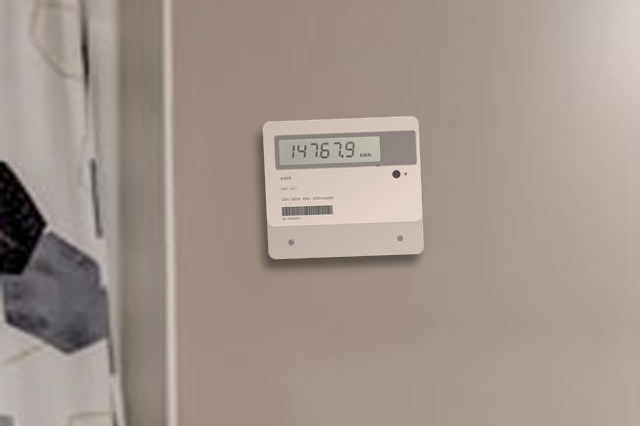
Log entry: 14767.9 kWh
